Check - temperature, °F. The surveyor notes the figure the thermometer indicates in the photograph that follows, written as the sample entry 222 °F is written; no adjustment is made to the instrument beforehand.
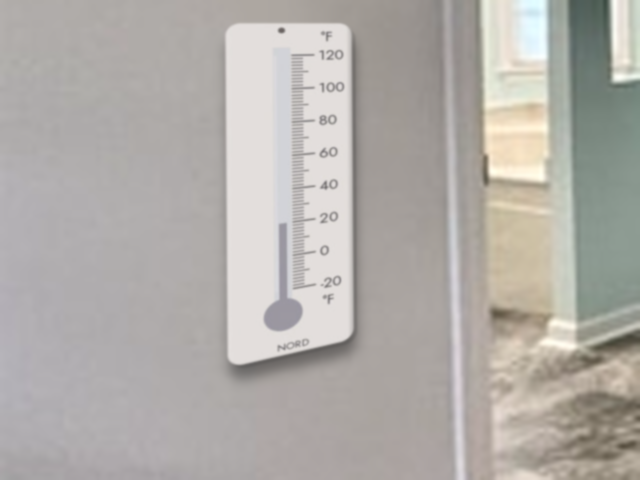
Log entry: 20 °F
